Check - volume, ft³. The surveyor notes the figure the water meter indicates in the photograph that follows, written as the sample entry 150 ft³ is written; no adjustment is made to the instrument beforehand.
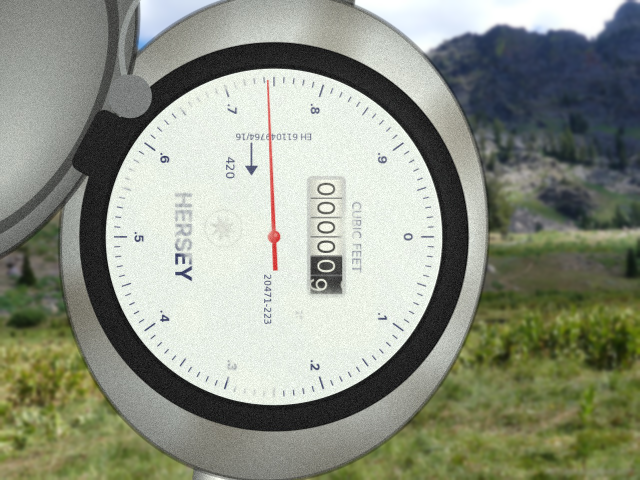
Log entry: 8.74 ft³
